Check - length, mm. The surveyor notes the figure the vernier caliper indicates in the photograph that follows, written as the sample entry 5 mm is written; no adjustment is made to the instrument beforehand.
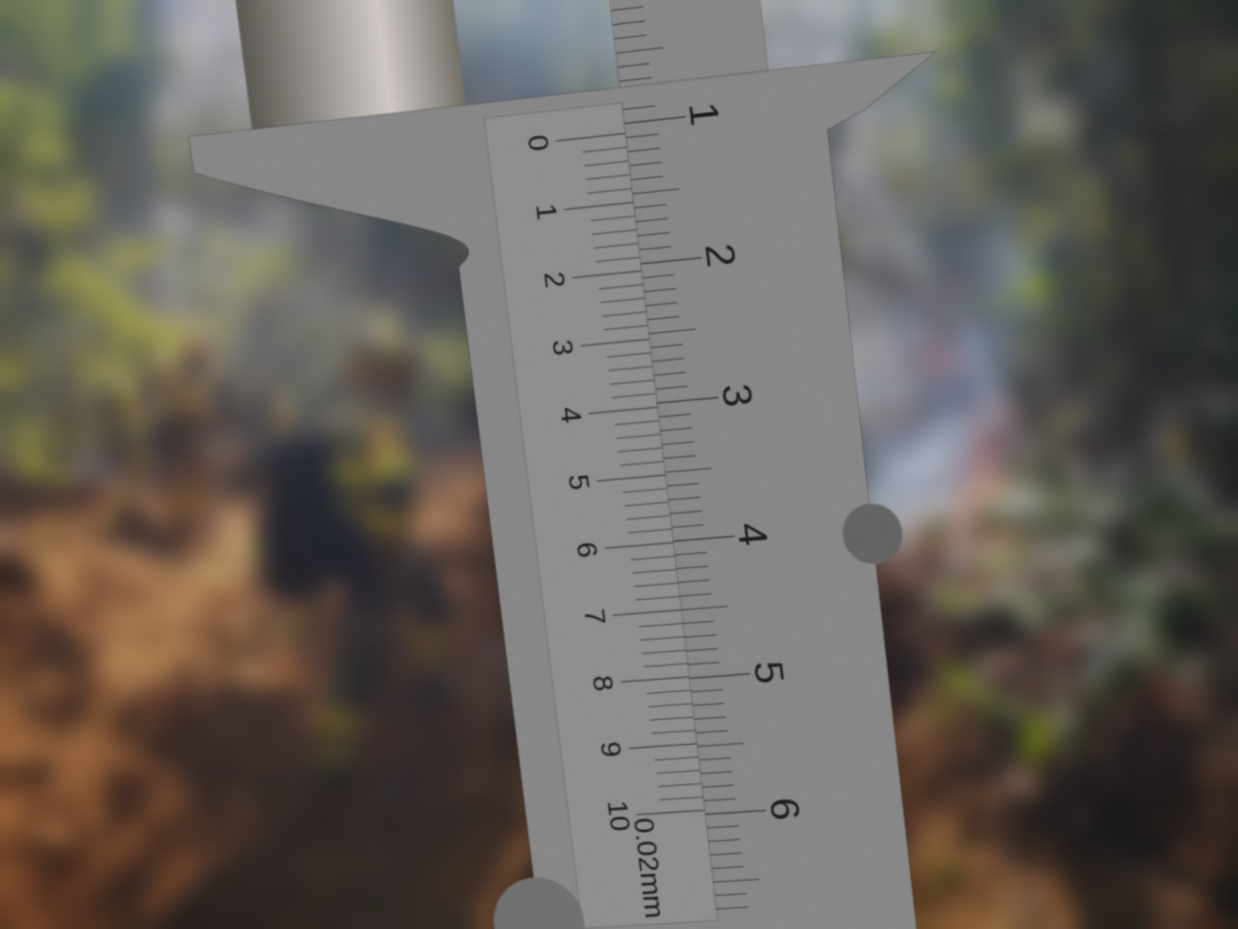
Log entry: 10.7 mm
